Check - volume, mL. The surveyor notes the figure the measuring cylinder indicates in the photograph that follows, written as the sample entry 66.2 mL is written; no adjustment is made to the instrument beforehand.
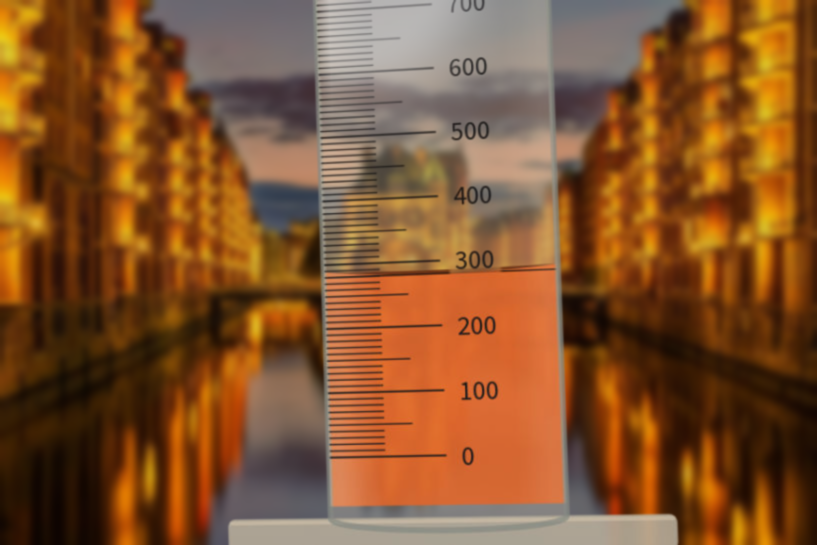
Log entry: 280 mL
